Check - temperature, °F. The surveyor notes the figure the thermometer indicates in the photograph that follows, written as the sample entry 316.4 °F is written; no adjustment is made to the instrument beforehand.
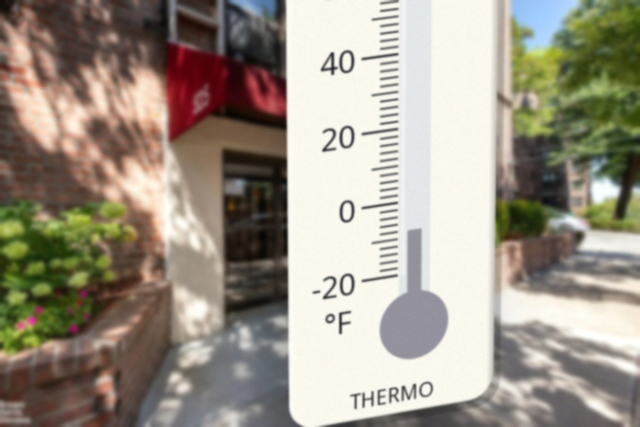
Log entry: -8 °F
